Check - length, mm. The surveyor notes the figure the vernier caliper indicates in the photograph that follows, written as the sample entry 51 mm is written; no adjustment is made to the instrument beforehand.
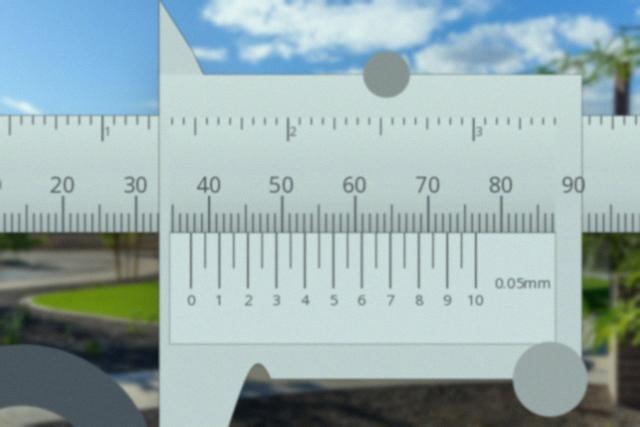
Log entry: 37.5 mm
